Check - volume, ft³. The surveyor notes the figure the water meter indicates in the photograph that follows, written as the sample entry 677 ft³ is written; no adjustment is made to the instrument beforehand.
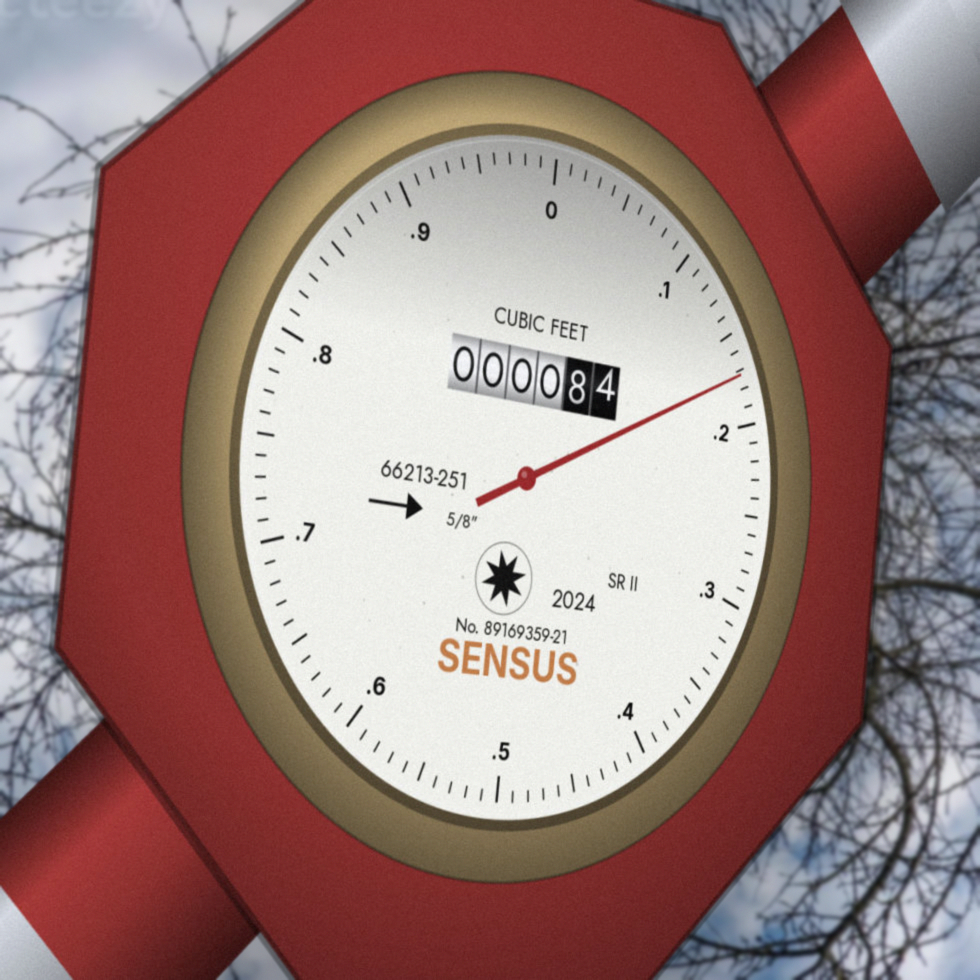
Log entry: 84.17 ft³
